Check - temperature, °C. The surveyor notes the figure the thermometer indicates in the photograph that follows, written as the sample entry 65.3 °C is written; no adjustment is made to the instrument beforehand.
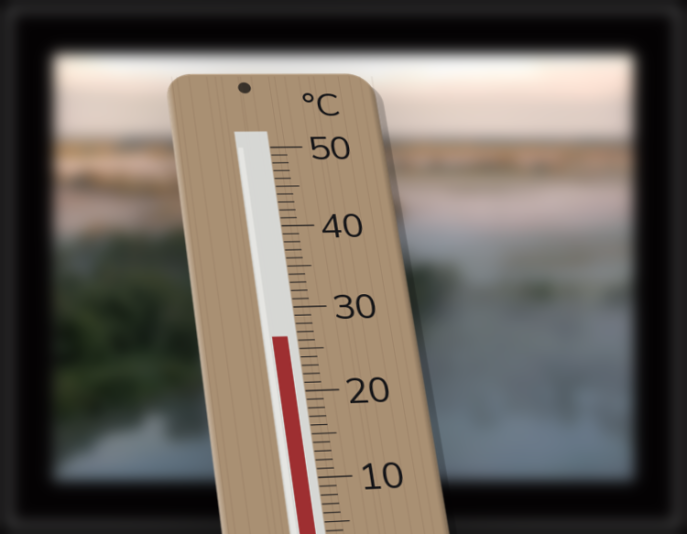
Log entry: 26.5 °C
